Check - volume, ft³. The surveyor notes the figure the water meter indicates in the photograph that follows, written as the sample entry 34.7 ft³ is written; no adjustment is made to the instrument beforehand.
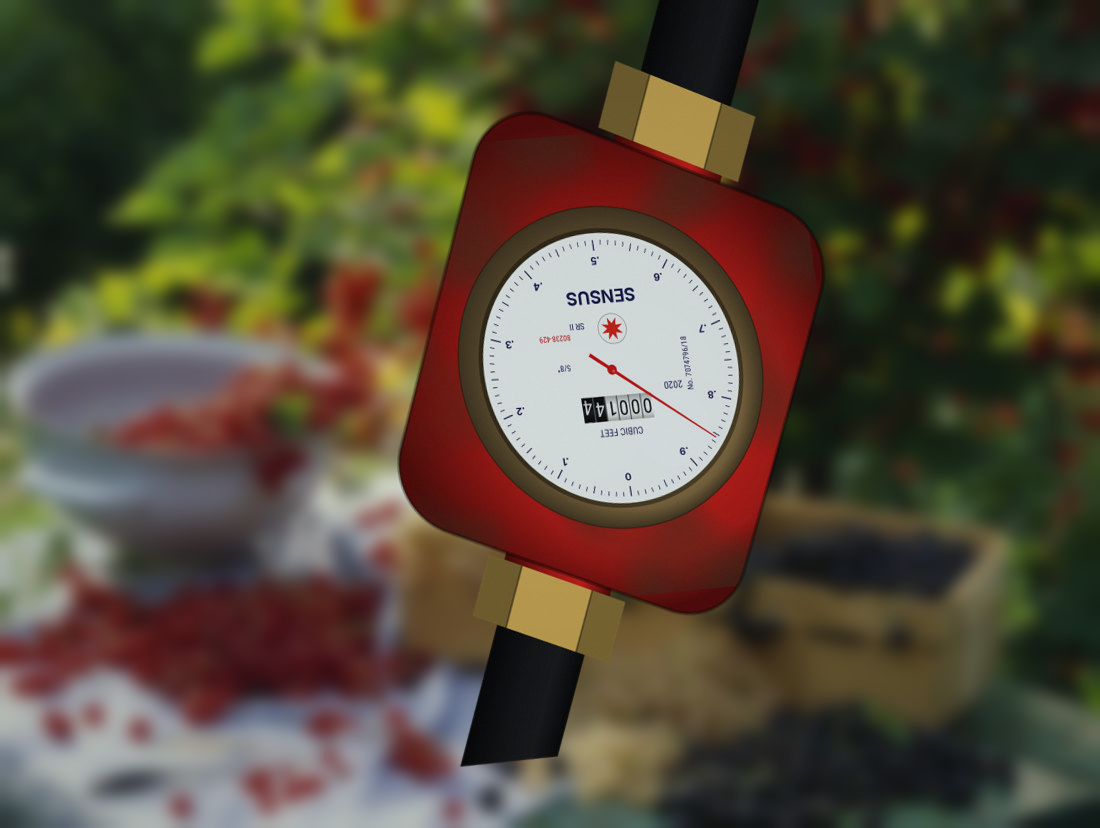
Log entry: 143.85 ft³
